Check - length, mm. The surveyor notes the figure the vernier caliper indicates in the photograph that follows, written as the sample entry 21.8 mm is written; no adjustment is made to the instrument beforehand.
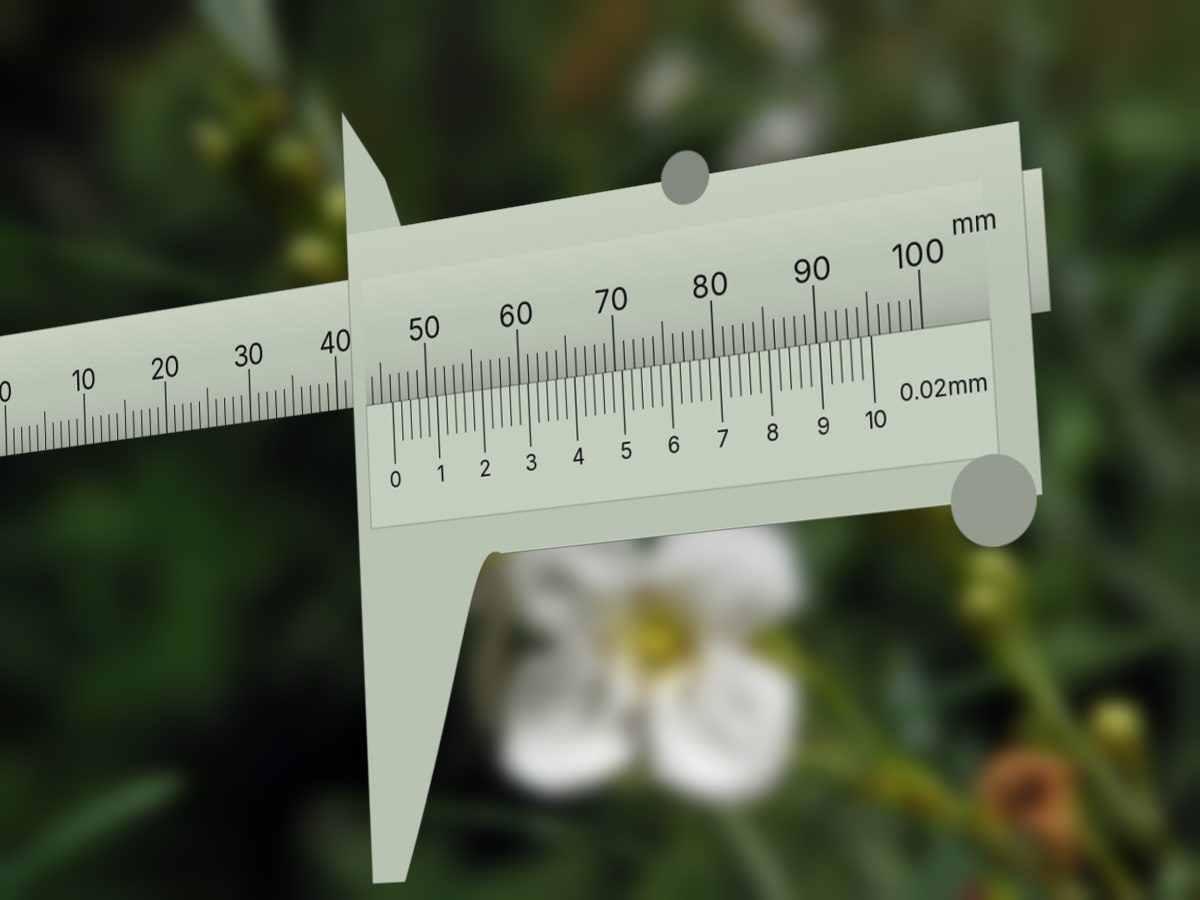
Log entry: 46.2 mm
